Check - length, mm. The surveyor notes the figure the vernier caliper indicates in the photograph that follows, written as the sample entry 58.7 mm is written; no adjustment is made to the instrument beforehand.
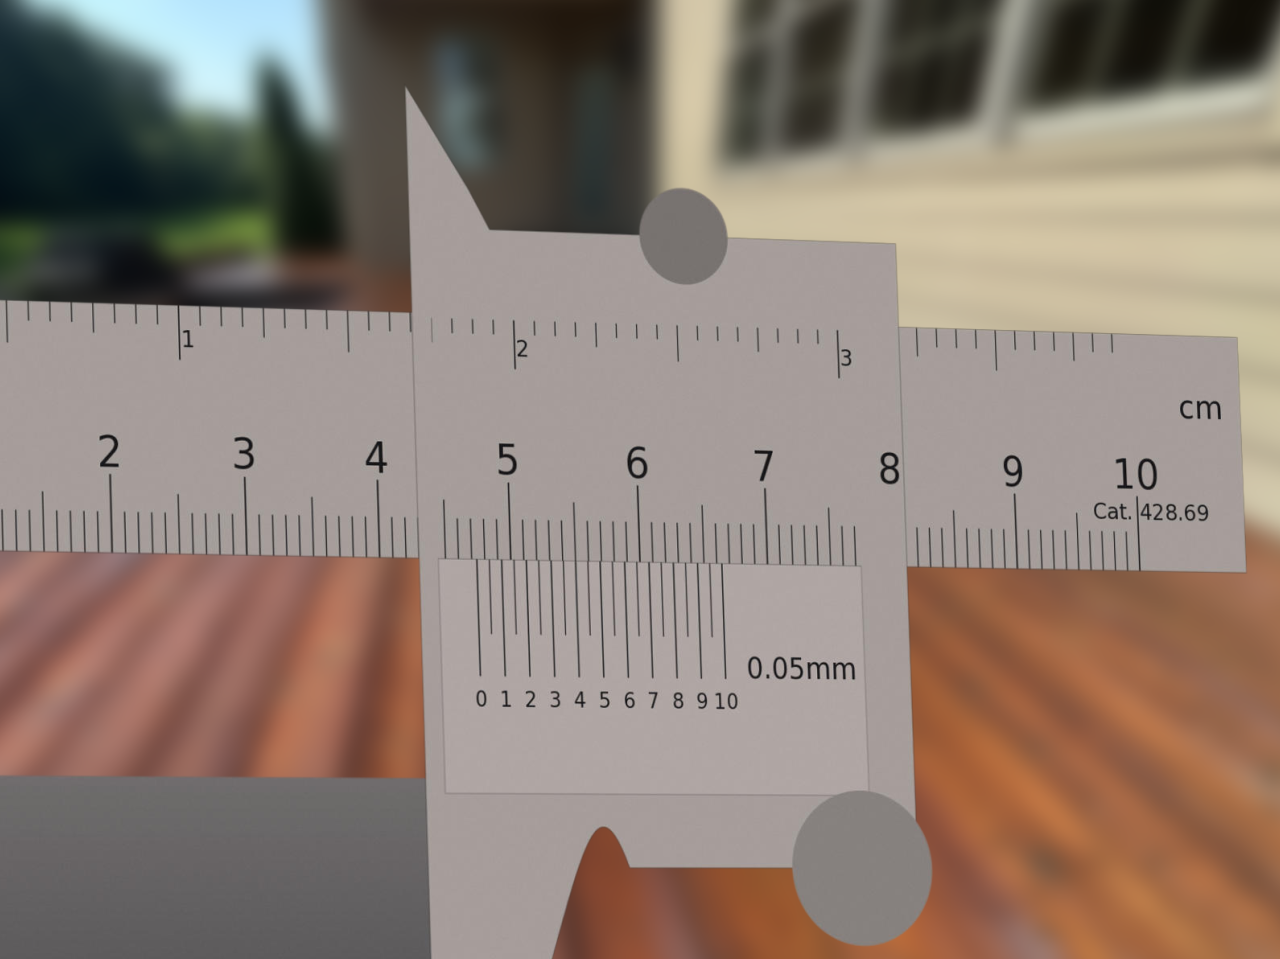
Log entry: 47.4 mm
